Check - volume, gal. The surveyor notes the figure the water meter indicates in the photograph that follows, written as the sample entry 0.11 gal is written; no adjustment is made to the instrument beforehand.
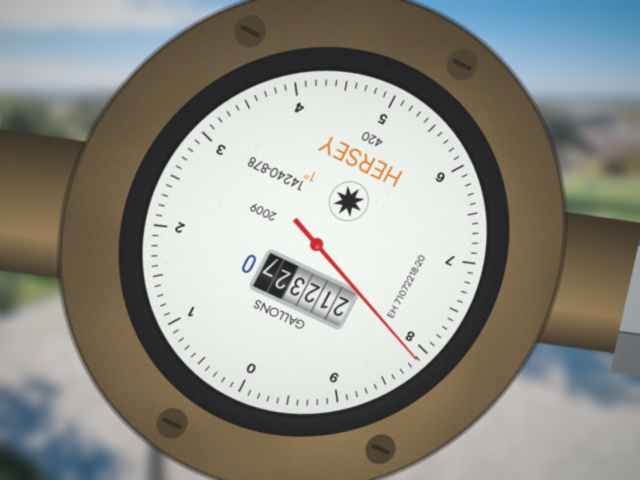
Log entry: 2123268.1 gal
